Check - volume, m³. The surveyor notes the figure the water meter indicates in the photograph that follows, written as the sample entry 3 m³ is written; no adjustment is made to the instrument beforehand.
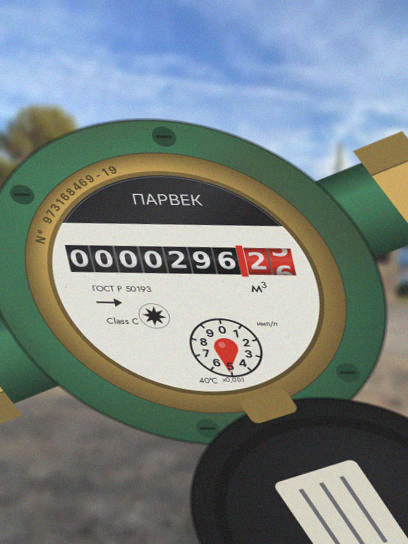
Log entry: 296.255 m³
